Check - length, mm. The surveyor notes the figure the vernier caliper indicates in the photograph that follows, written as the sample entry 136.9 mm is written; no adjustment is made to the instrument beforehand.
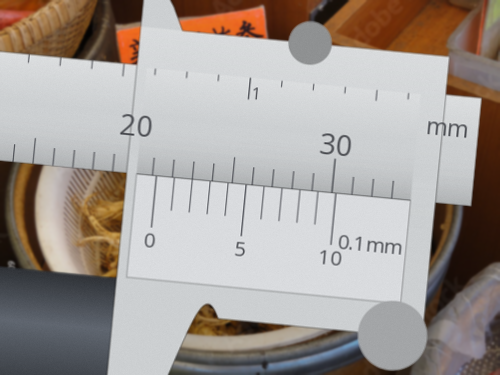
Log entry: 21.2 mm
